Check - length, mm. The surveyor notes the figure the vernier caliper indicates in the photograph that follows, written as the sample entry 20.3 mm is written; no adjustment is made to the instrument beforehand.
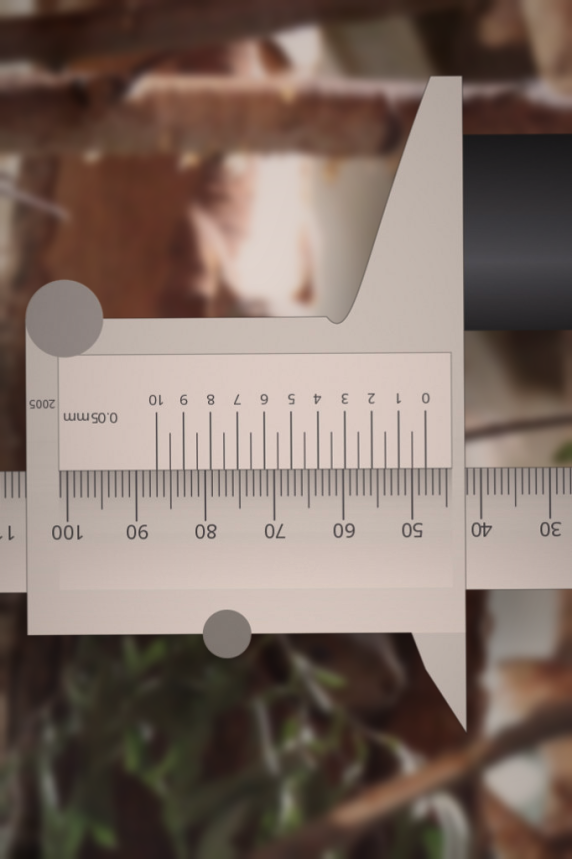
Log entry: 48.0 mm
